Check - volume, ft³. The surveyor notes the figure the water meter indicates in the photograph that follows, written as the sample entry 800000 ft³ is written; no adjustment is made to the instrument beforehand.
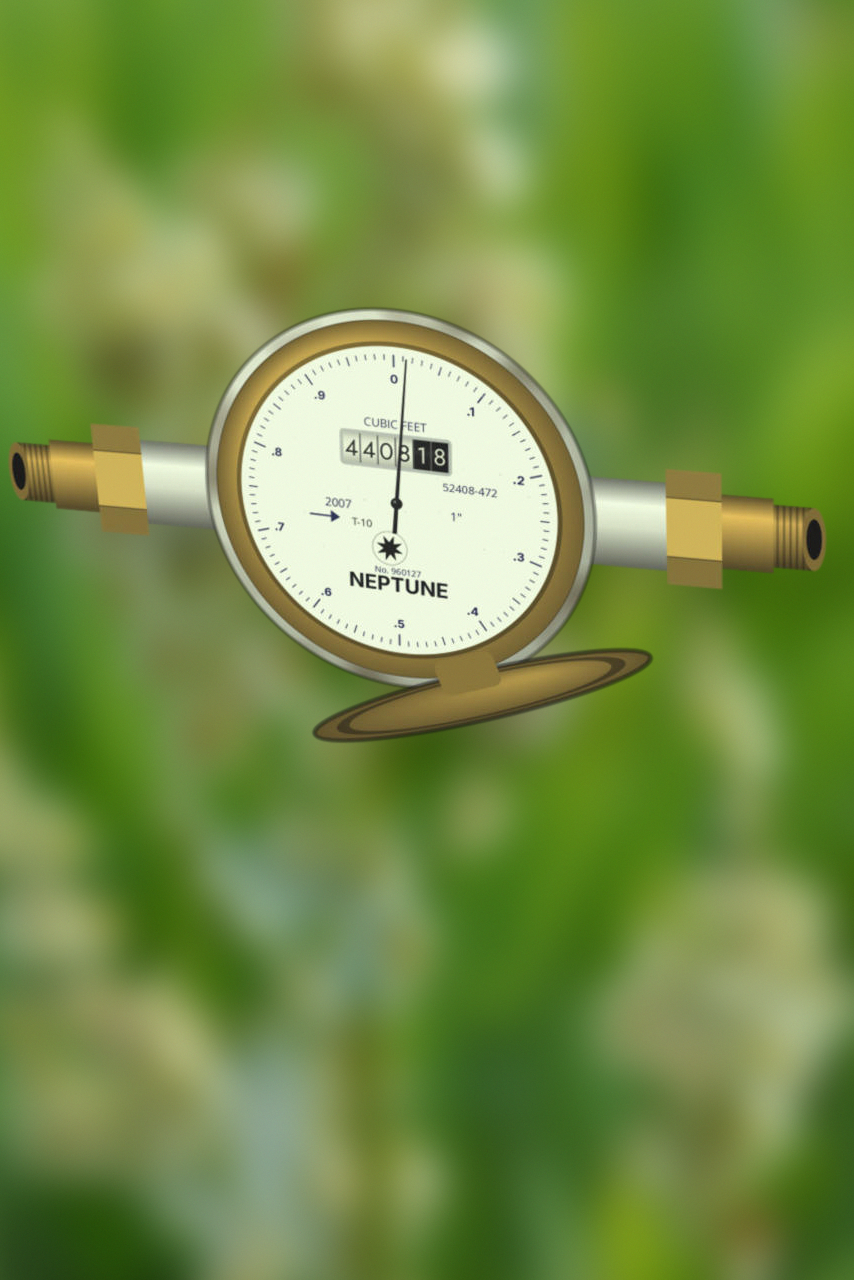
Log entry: 440818.01 ft³
